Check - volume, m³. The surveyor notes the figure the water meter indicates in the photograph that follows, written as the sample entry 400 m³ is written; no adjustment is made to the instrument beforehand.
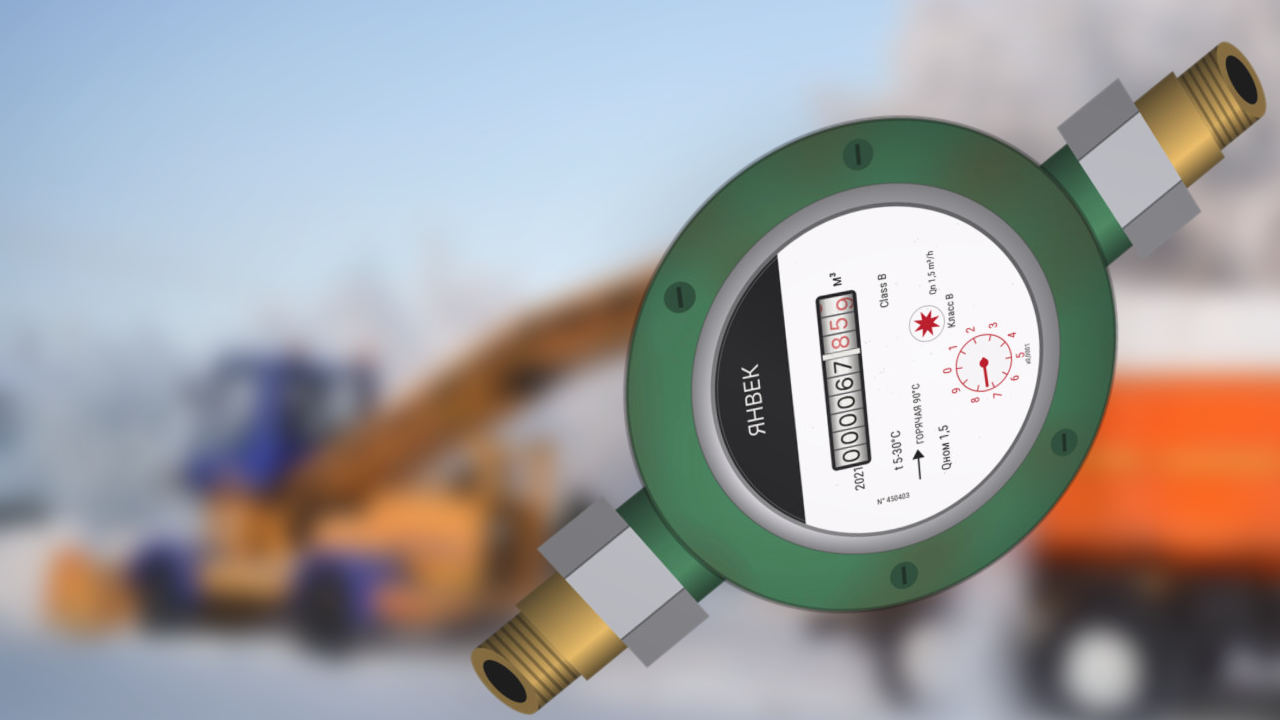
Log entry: 67.8587 m³
